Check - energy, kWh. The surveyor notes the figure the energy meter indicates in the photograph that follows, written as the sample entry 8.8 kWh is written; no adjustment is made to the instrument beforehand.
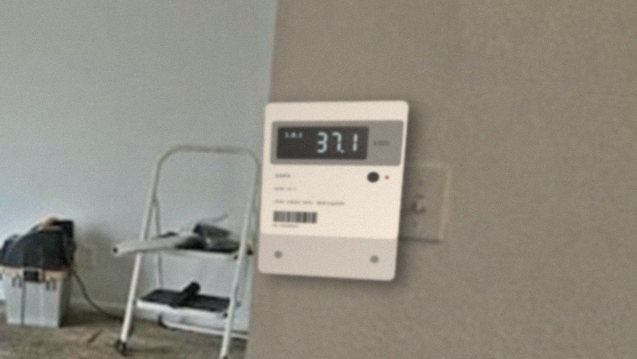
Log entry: 37.1 kWh
